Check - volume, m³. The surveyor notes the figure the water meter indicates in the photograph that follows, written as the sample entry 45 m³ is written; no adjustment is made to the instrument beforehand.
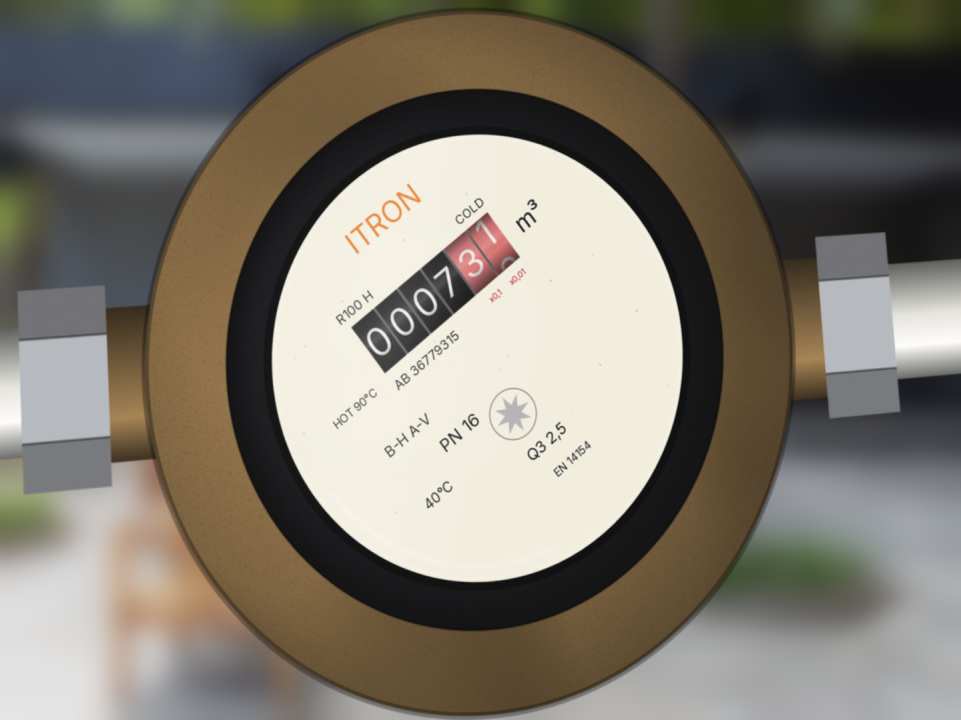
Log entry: 7.31 m³
